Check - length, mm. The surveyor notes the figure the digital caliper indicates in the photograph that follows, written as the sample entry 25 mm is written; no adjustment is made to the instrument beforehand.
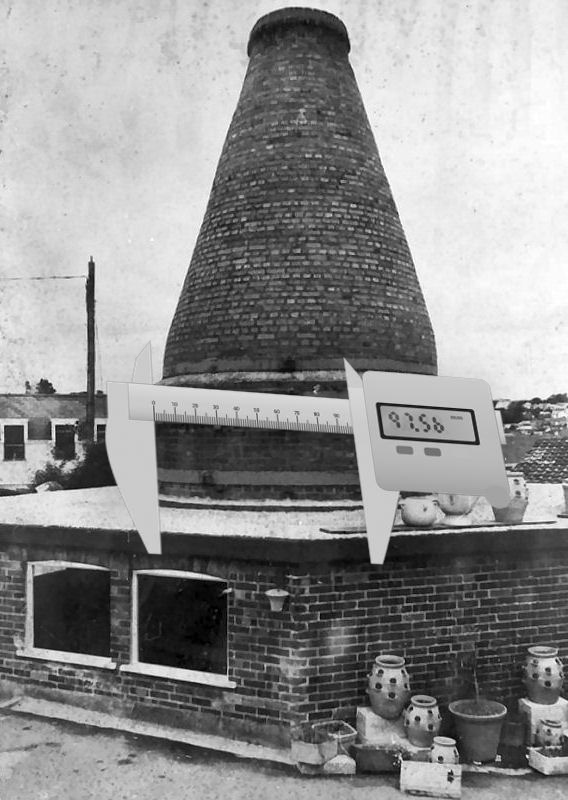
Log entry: 97.56 mm
